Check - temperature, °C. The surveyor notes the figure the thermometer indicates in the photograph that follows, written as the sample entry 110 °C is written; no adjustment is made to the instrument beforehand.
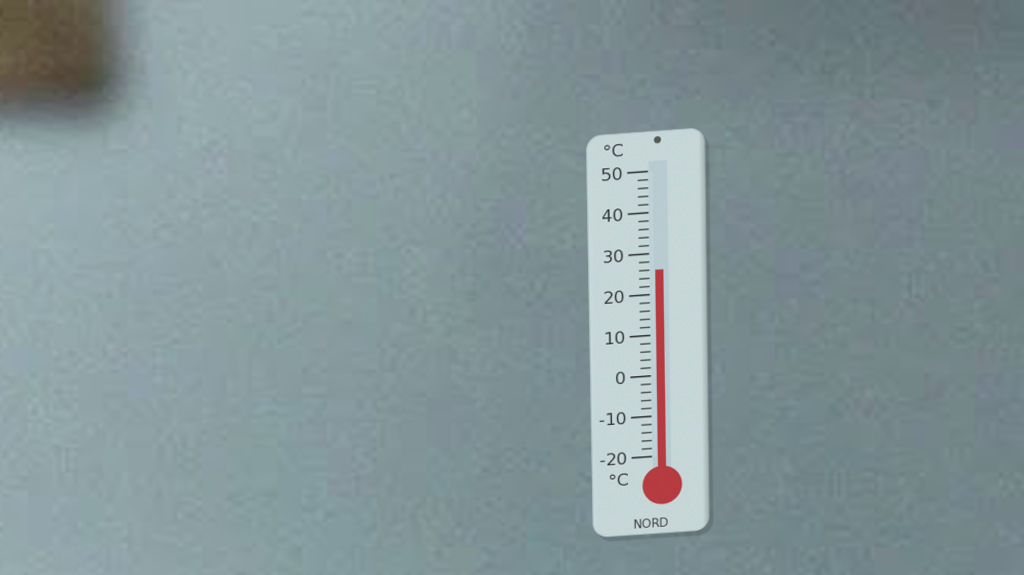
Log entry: 26 °C
